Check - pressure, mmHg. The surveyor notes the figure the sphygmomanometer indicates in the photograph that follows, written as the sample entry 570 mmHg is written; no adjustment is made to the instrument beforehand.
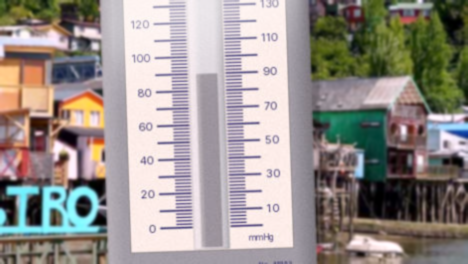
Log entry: 90 mmHg
